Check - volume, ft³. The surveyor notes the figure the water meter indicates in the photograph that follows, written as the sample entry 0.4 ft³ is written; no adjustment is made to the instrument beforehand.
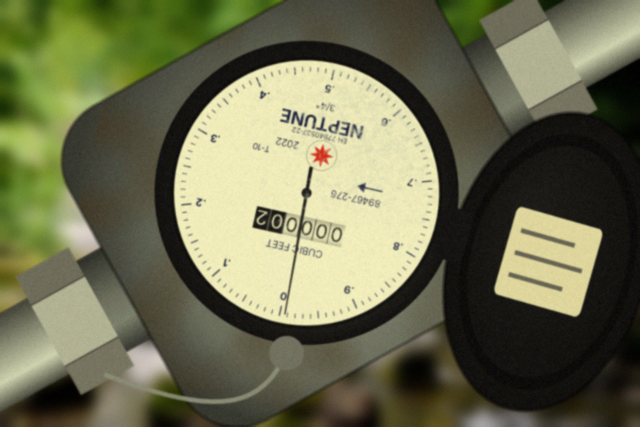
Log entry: 1.99 ft³
